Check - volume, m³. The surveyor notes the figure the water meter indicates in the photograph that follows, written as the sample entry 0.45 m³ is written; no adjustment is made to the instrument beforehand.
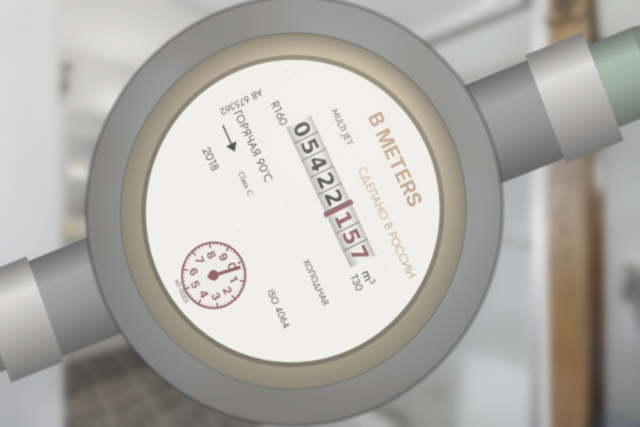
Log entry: 5422.1570 m³
